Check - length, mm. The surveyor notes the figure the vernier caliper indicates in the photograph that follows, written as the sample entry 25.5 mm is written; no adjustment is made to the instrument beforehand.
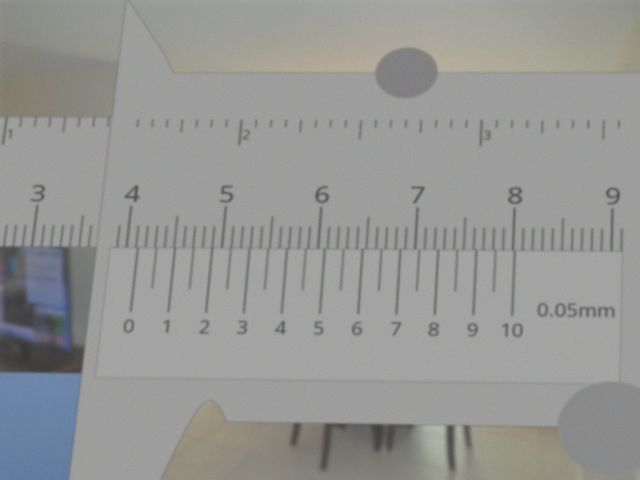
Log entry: 41.2 mm
